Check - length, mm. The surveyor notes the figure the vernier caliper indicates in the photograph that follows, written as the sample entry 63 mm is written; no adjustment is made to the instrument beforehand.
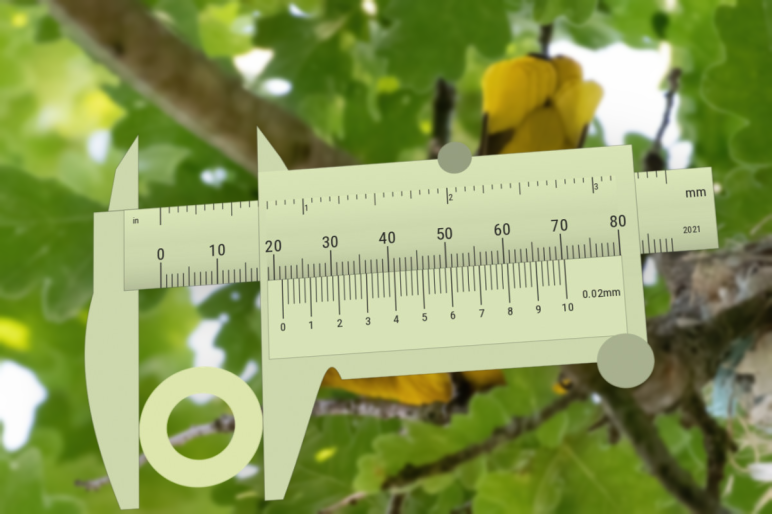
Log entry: 21.4 mm
